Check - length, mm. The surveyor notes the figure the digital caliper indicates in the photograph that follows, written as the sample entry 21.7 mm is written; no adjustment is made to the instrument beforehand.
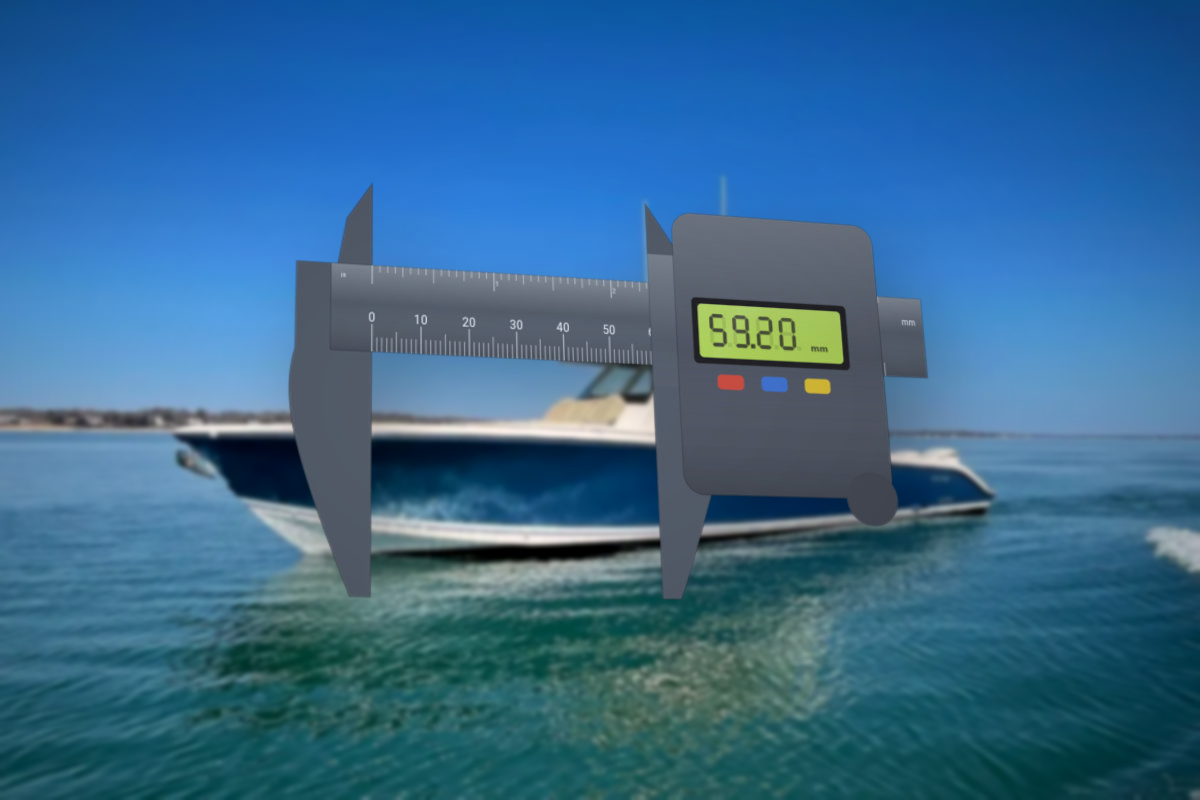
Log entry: 59.20 mm
